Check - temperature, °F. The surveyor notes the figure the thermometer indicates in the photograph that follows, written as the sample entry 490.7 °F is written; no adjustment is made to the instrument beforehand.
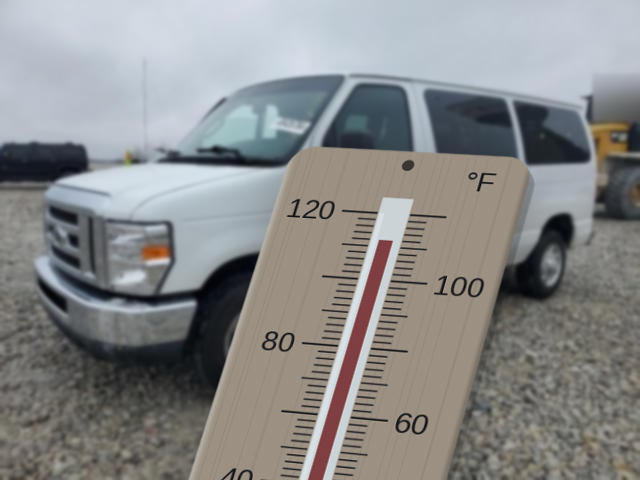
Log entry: 112 °F
